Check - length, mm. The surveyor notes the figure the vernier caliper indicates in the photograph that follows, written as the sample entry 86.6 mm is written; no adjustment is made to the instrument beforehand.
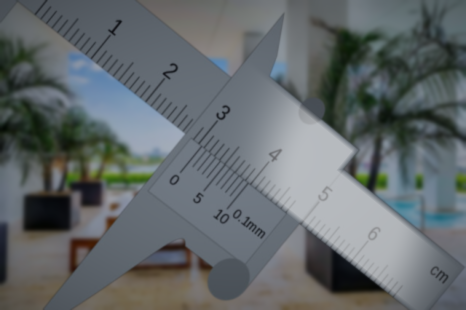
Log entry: 30.6 mm
